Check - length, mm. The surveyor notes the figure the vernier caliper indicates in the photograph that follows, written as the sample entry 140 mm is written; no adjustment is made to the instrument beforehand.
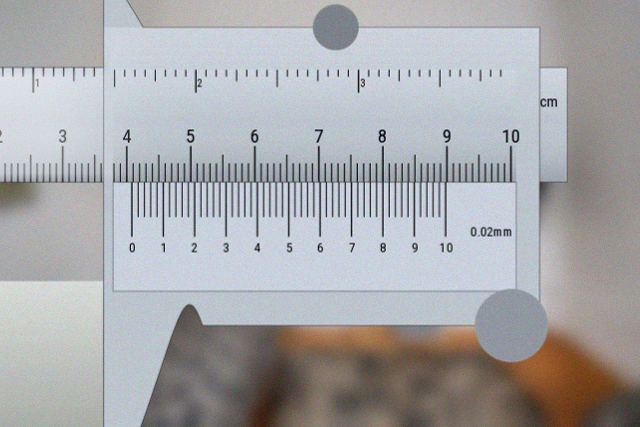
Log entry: 40.8 mm
